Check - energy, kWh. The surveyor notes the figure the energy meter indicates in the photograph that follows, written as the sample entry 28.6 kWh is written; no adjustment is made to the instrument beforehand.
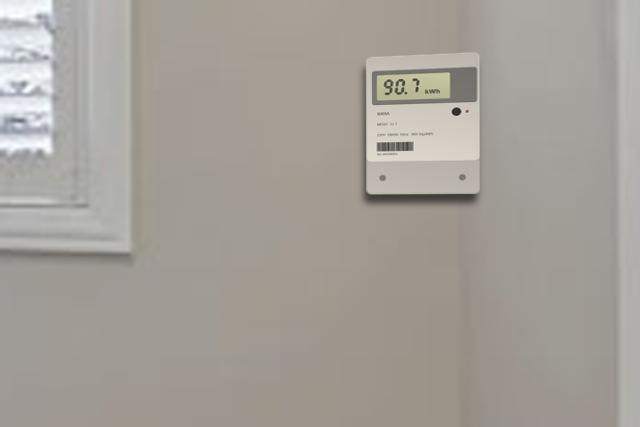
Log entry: 90.7 kWh
